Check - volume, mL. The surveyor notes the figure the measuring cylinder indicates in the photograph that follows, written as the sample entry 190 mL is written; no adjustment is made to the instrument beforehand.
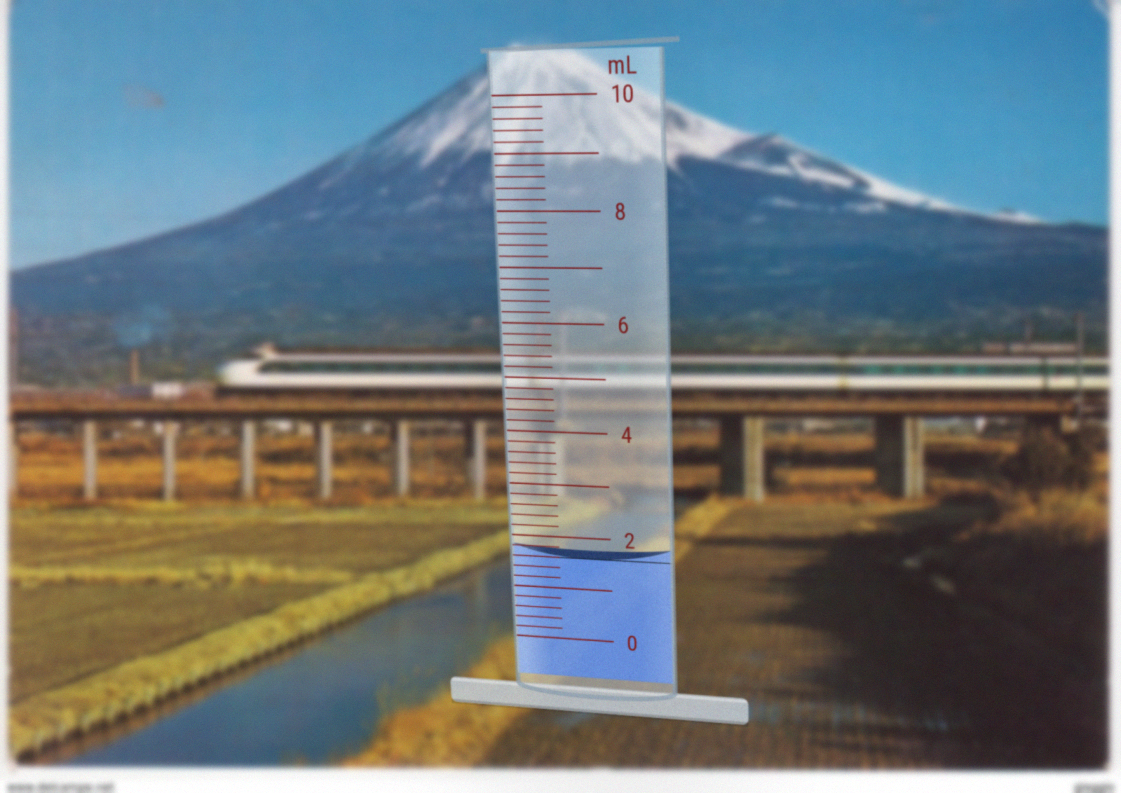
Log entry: 1.6 mL
